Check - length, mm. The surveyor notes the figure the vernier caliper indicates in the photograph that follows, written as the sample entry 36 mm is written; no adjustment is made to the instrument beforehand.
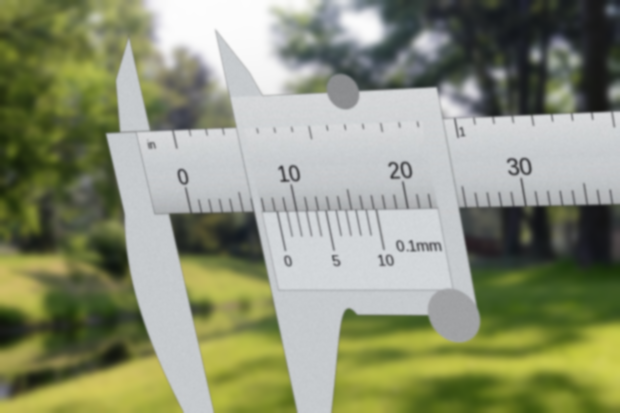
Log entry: 8.2 mm
